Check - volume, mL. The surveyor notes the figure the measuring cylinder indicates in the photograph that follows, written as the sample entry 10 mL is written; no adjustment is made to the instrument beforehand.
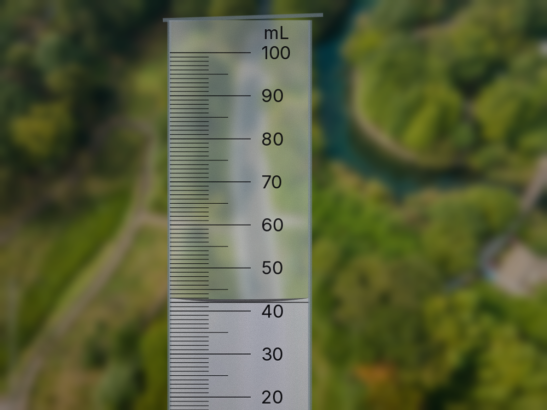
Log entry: 42 mL
